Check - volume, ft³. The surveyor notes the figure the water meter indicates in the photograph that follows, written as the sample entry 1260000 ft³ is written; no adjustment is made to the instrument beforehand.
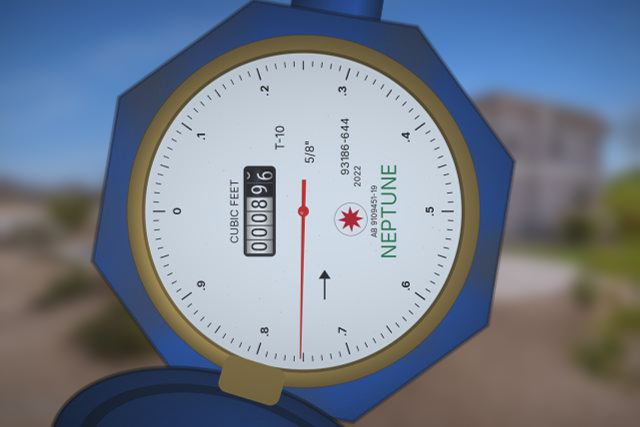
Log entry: 895.75 ft³
